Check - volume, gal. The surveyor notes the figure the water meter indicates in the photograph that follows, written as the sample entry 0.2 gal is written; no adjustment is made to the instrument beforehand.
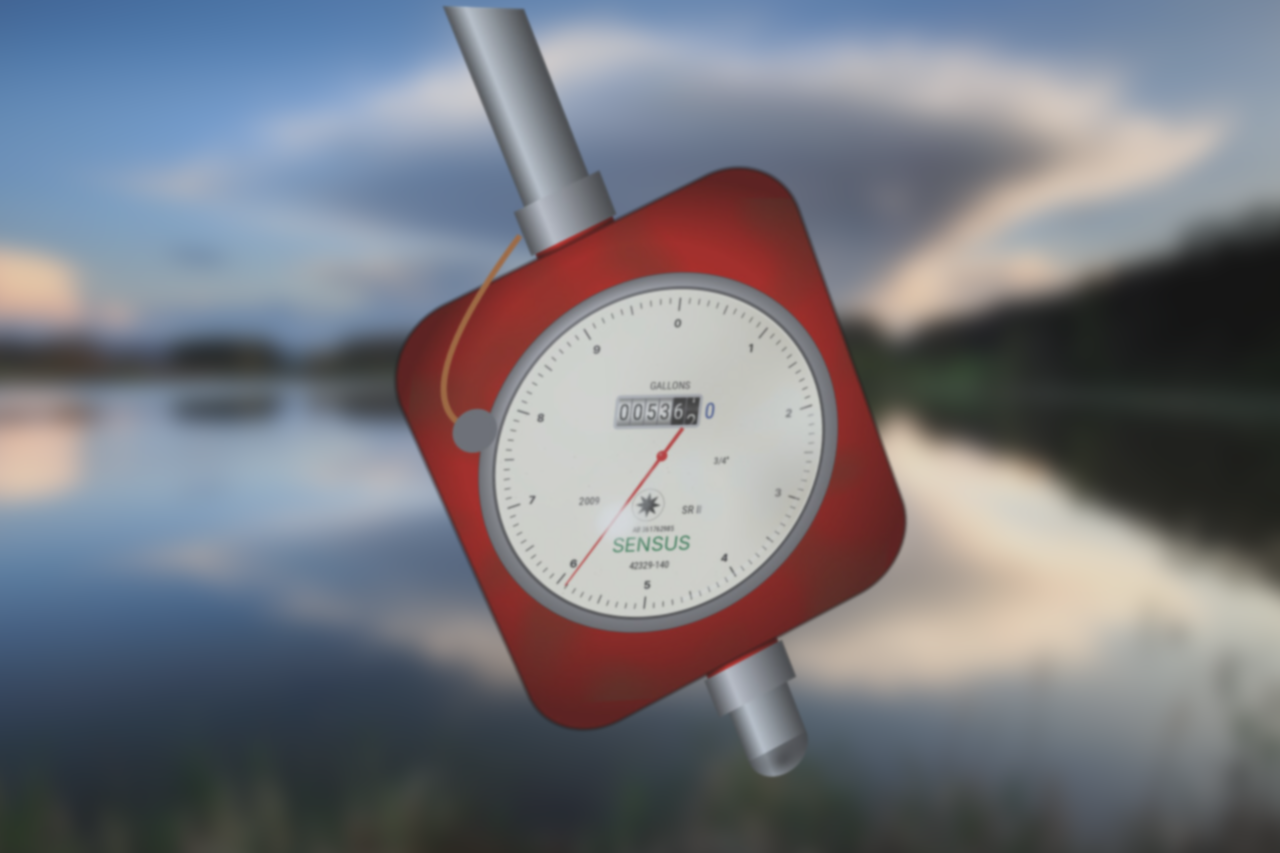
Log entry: 53615.9 gal
